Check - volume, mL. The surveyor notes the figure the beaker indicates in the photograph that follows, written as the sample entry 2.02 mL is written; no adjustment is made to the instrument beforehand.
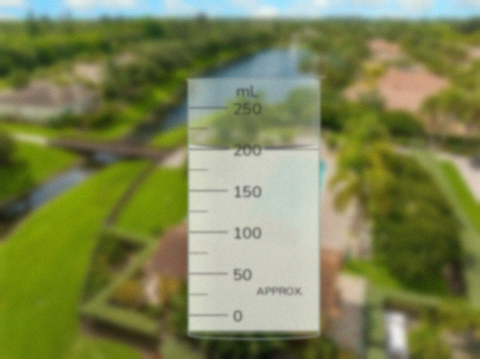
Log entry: 200 mL
